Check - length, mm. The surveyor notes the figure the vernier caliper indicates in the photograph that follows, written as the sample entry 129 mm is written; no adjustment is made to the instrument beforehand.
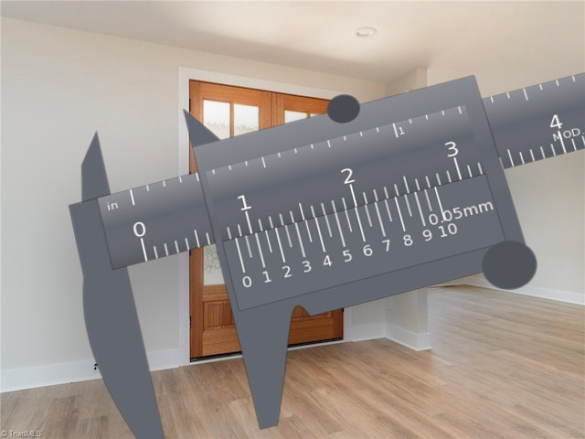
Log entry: 8.5 mm
